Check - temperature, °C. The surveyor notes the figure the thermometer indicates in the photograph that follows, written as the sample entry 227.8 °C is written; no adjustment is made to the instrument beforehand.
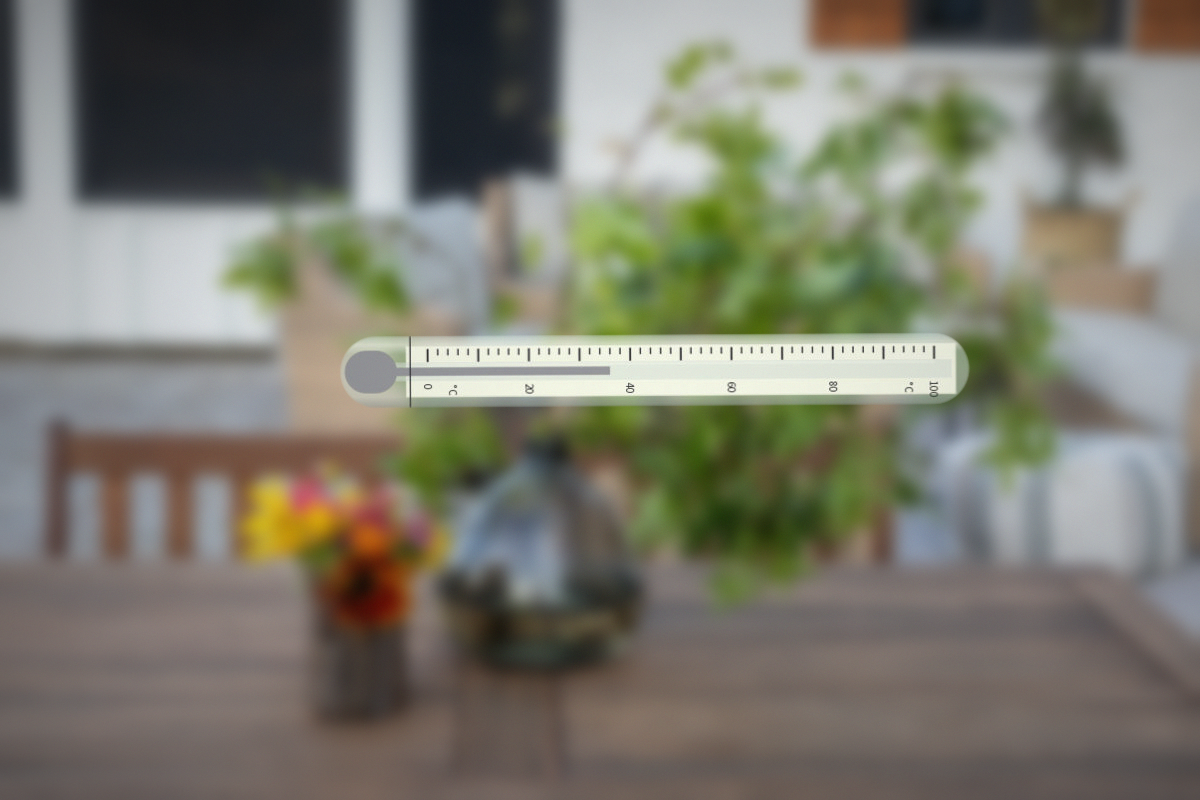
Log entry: 36 °C
